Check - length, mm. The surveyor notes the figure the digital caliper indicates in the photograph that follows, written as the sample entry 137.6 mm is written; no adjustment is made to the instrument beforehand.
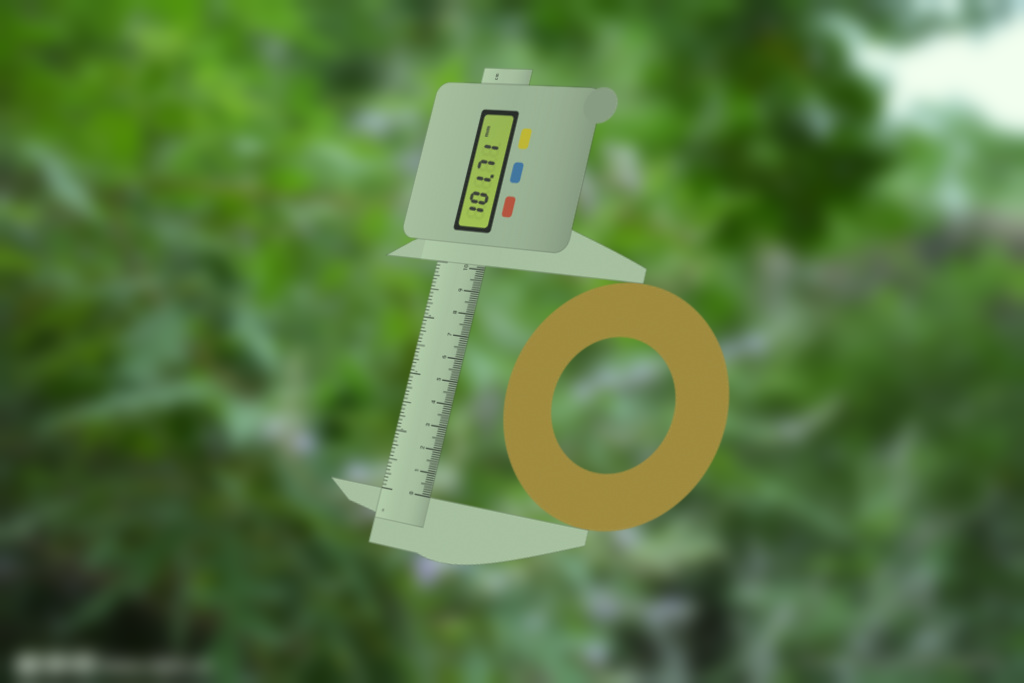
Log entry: 101.71 mm
